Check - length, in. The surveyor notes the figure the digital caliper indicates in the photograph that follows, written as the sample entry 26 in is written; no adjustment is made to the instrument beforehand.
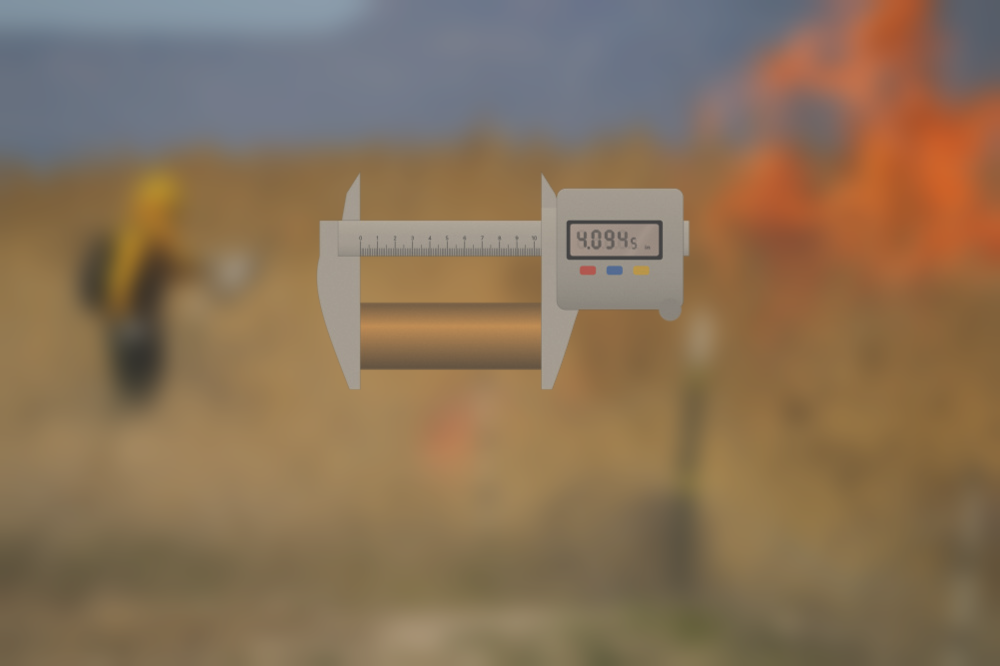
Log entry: 4.0945 in
